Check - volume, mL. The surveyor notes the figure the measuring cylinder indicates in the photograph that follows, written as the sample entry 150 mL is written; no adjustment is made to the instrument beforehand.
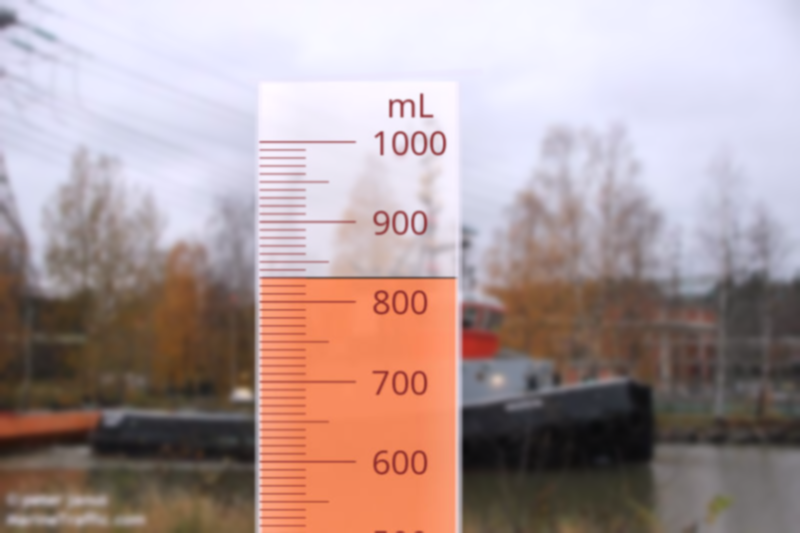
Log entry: 830 mL
